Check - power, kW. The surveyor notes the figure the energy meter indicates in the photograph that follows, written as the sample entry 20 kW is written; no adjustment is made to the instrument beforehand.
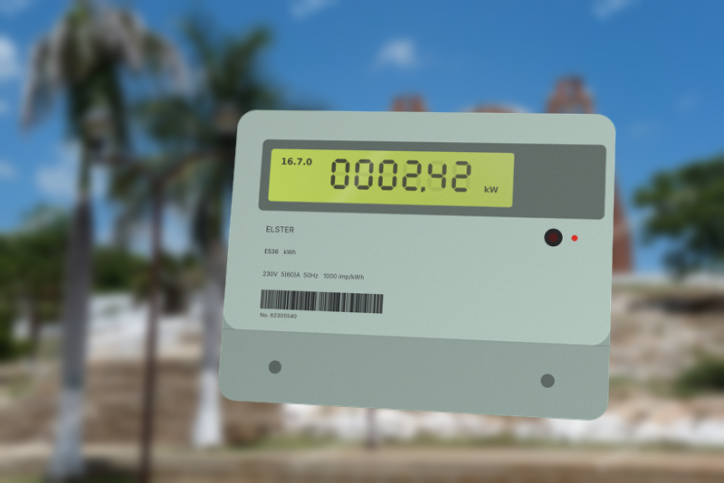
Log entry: 2.42 kW
